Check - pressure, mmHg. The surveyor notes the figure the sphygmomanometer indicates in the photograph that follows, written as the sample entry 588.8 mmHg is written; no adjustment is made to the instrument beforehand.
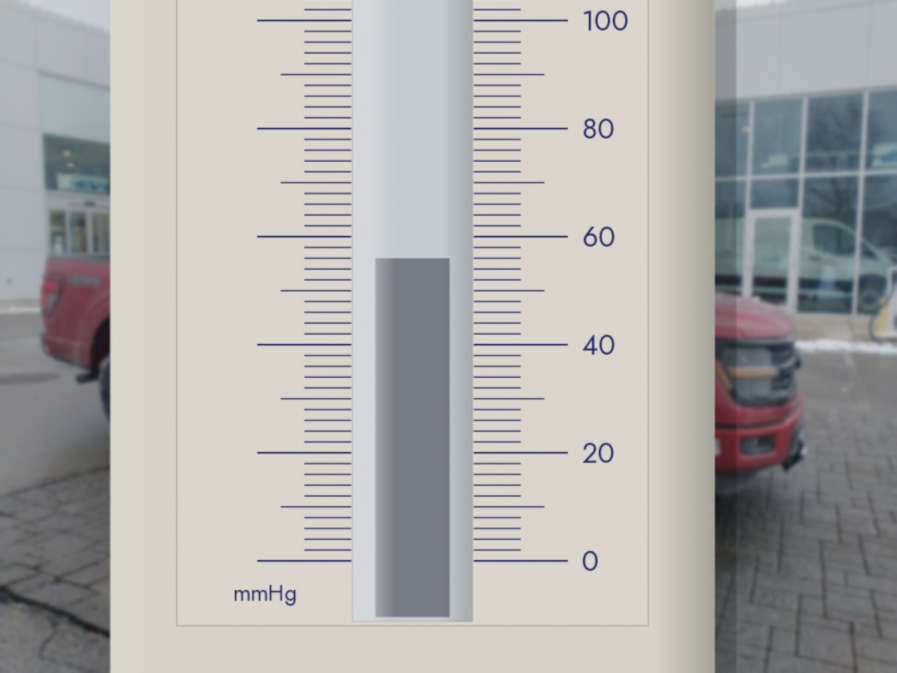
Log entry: 56 mmHg
